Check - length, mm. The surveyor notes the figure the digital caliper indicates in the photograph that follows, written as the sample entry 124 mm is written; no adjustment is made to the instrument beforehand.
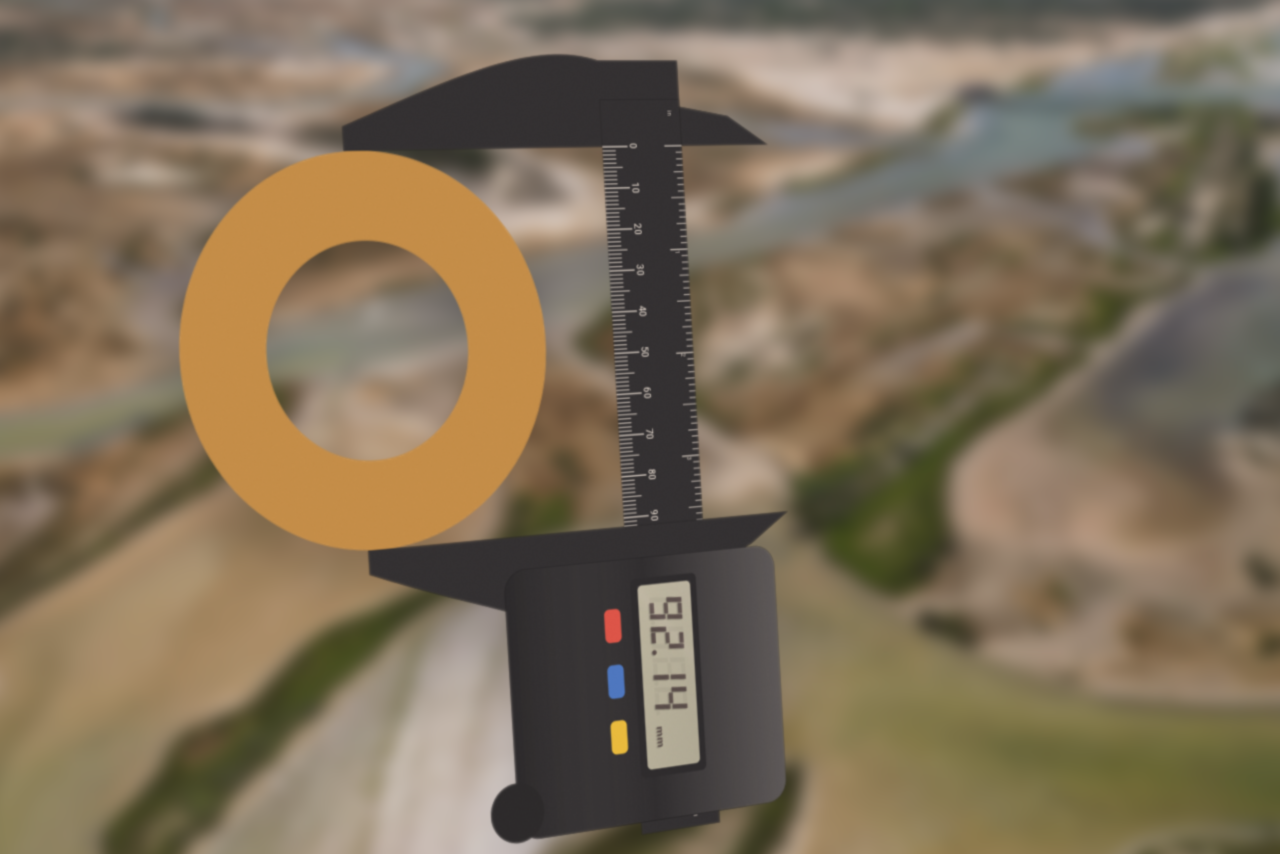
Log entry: 92.14 mm
